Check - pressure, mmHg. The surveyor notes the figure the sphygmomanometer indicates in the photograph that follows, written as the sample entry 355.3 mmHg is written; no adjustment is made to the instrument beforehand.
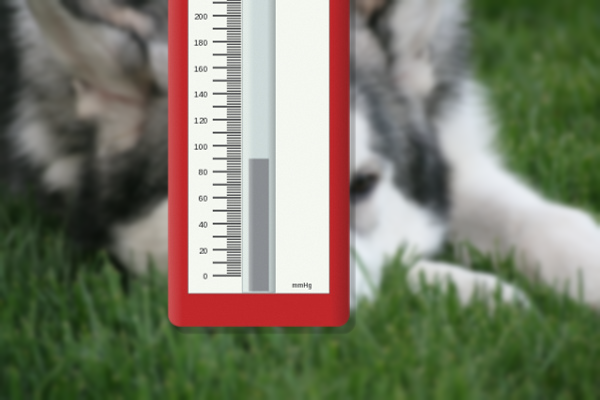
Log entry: 90 mmHg
